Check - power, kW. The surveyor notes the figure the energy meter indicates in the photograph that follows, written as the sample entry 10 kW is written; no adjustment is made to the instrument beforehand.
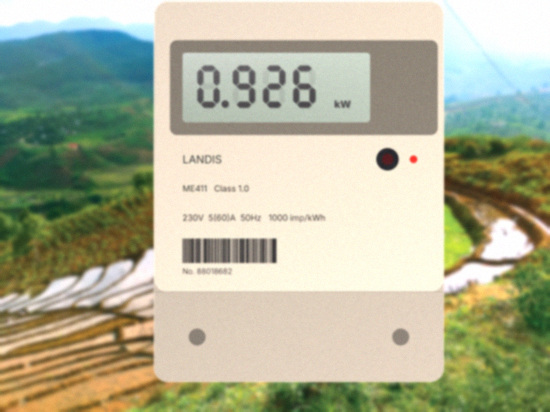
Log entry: 0.926 kW
